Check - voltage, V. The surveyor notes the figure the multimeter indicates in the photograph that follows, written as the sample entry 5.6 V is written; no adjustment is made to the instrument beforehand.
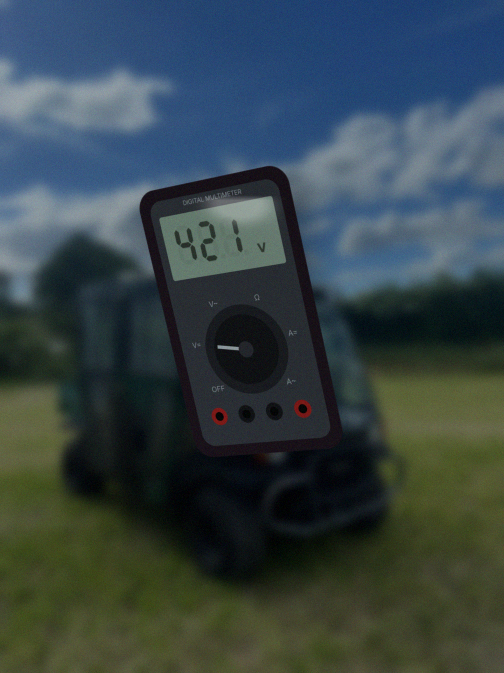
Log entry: 421 V
